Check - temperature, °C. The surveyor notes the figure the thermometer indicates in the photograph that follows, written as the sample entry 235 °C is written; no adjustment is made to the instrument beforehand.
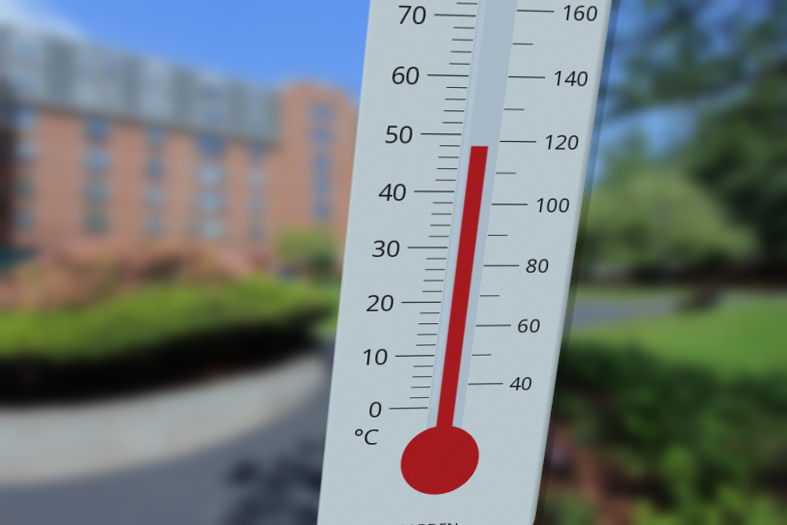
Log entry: 48 °C
